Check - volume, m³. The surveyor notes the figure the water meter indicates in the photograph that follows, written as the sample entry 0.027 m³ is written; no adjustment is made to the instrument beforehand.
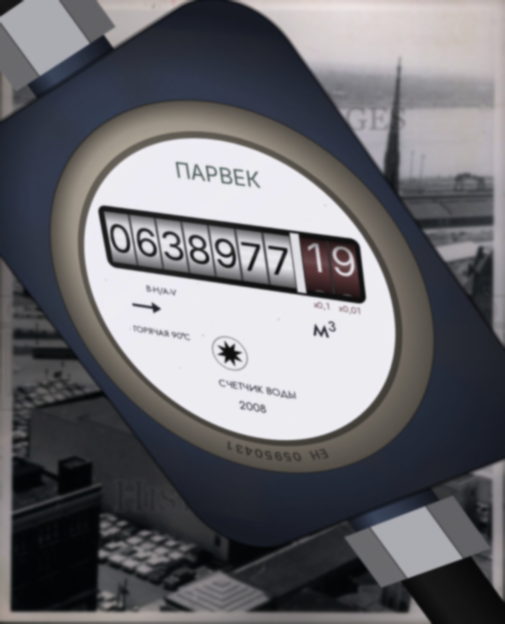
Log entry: 638977.19 m³
